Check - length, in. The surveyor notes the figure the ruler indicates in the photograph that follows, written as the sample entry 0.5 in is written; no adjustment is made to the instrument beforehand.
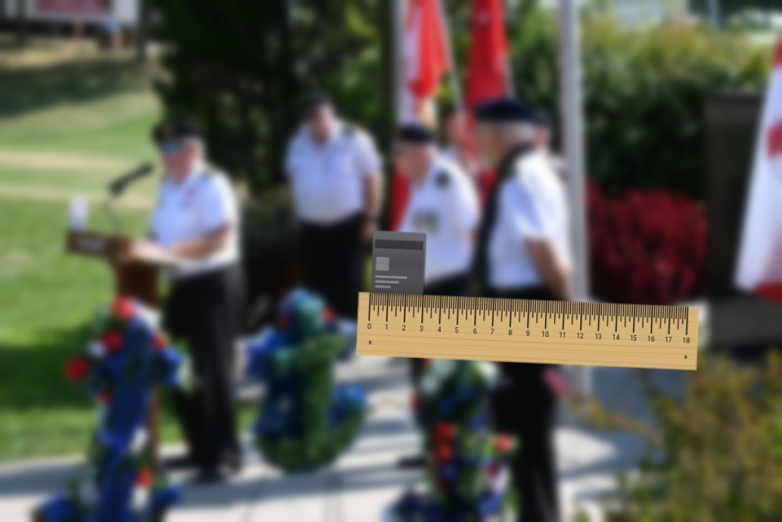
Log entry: 3 in
